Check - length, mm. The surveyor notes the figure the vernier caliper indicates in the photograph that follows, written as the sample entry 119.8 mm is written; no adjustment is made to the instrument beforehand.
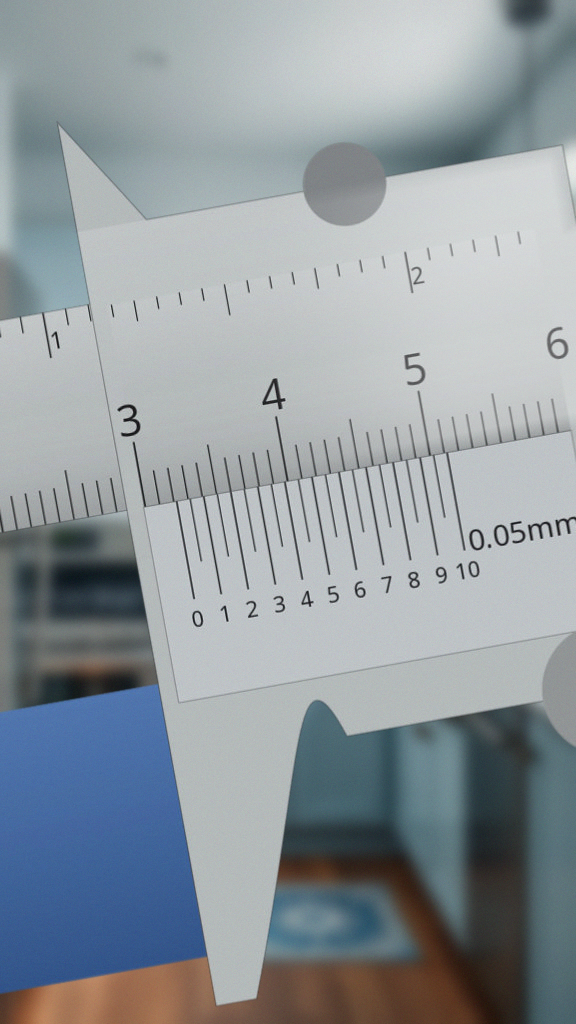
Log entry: 32.2 mm
